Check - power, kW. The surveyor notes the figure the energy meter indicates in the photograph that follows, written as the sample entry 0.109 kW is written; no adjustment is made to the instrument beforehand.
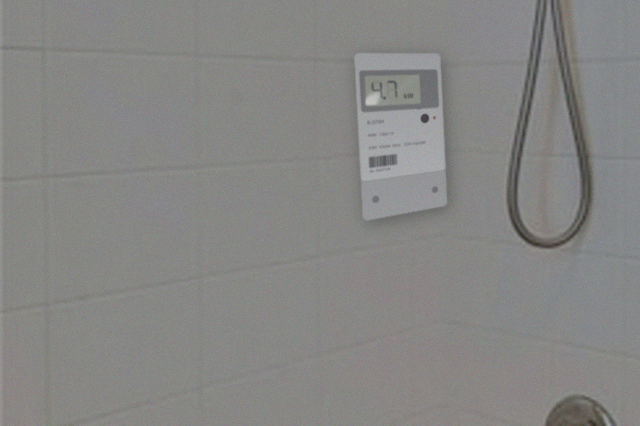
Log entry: 4.7 kW
